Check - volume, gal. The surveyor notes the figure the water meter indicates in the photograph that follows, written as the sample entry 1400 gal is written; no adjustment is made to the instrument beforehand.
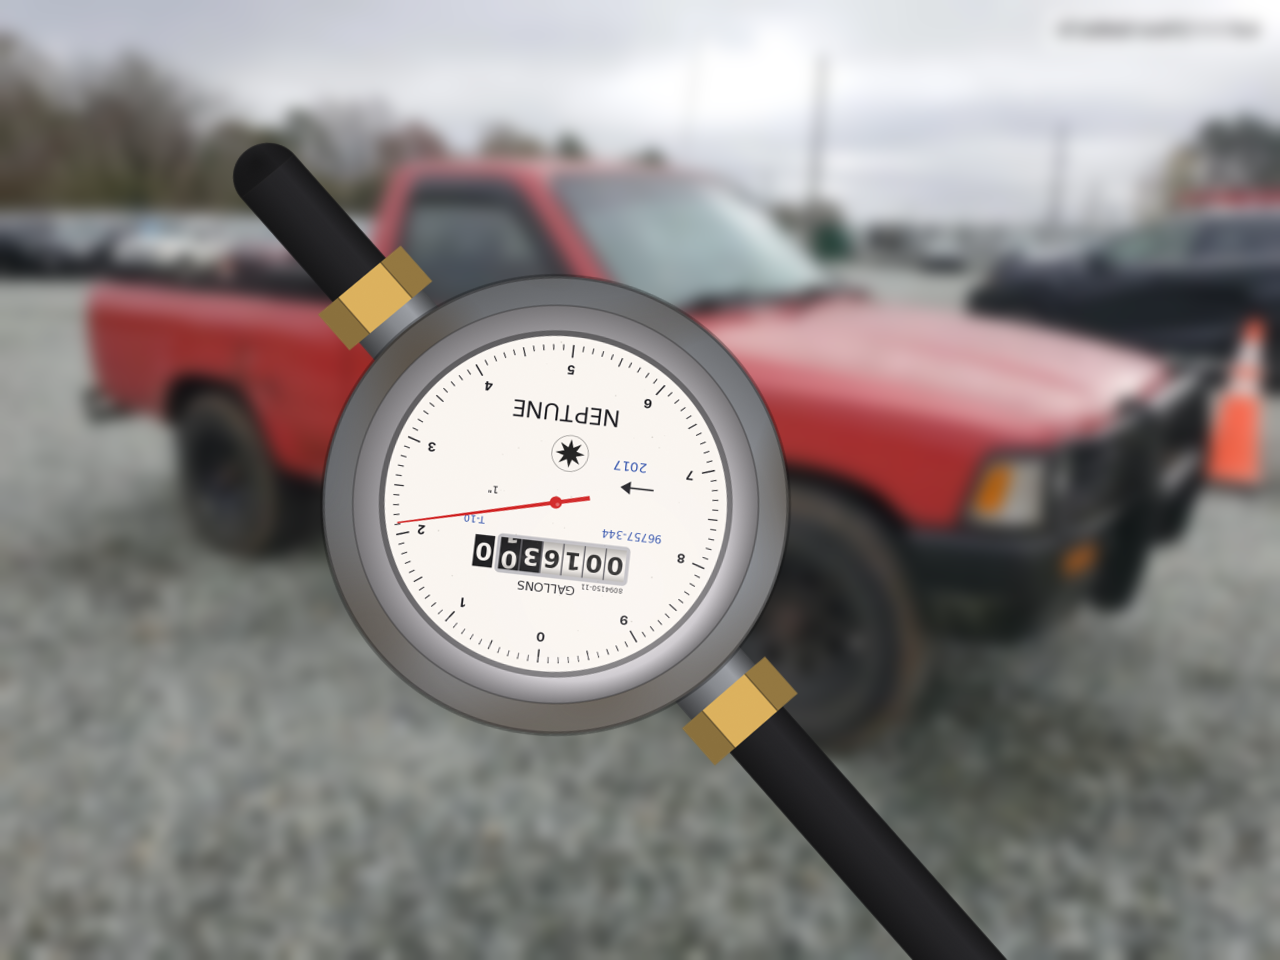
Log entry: 16302.1 gal
